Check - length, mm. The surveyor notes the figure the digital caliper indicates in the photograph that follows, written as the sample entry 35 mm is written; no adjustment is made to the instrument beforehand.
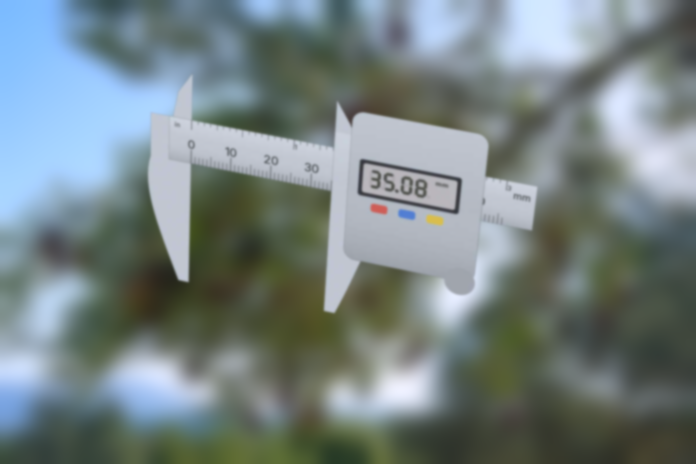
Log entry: 35.08 mm
